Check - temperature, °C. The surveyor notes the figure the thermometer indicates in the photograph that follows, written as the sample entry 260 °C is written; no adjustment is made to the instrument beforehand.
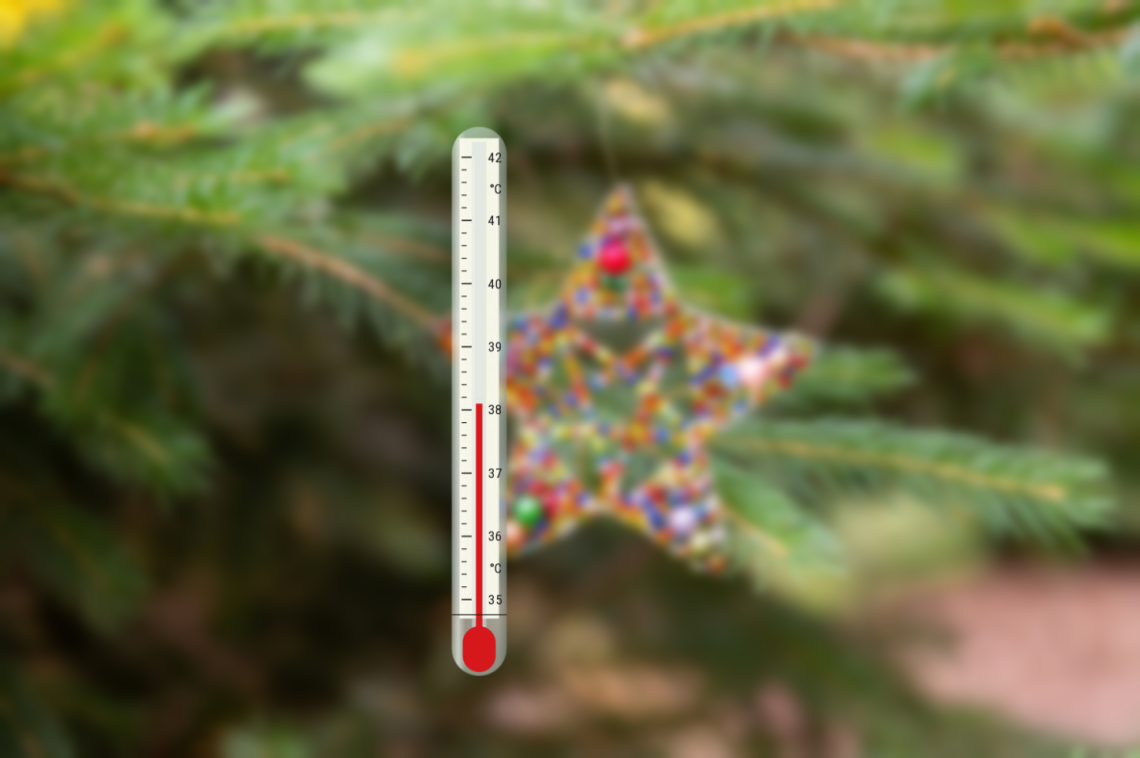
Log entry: 38.1 °C
